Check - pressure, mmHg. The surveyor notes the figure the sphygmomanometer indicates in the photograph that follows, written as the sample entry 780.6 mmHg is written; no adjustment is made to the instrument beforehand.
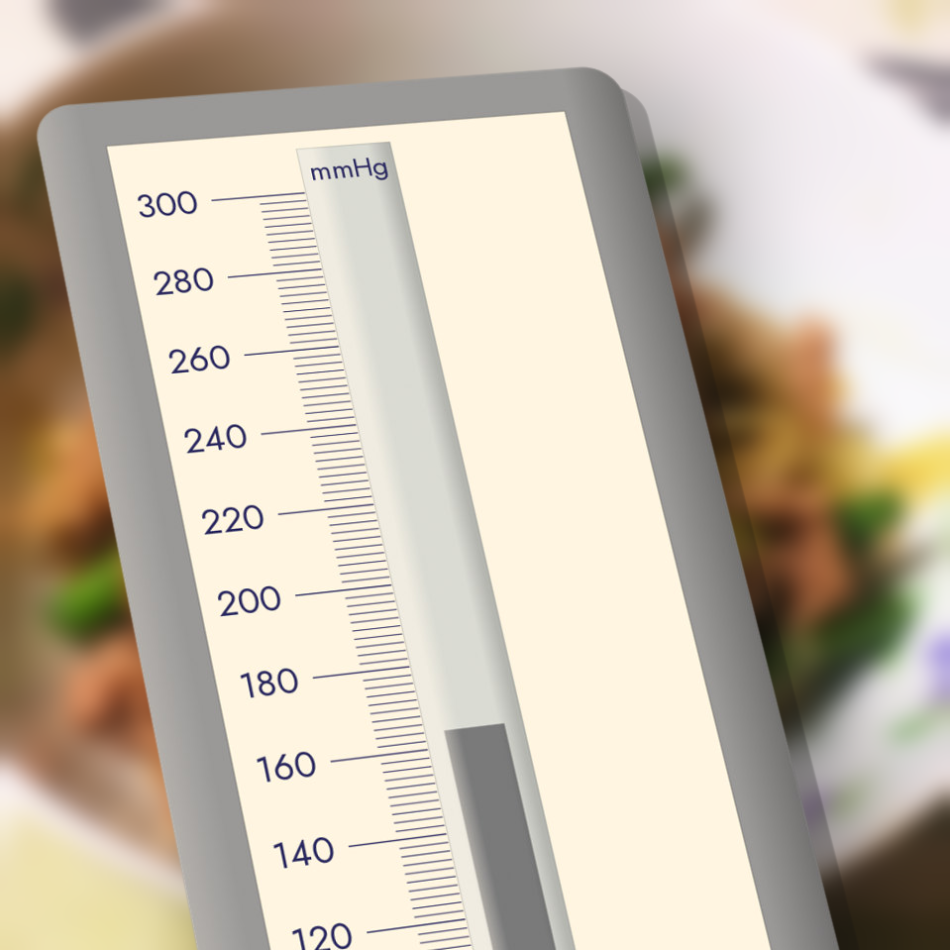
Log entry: 164 mmHg
